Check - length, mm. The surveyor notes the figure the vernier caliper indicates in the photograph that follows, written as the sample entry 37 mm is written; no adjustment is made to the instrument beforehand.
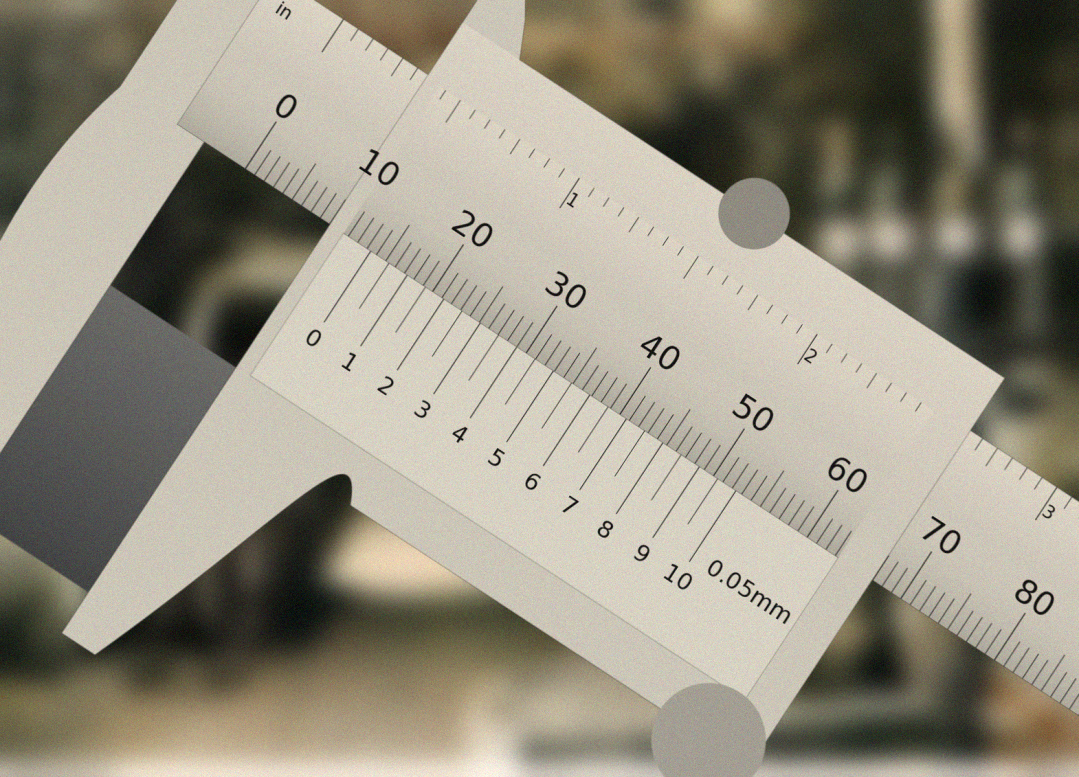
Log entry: 13.4 mm
